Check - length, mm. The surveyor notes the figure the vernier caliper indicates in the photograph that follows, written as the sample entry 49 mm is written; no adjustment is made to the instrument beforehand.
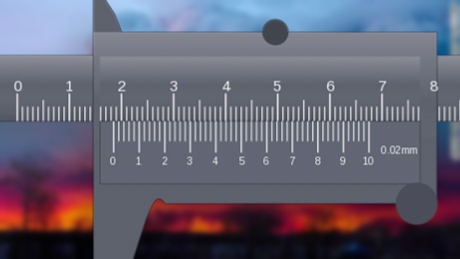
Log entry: 18.5 mm
